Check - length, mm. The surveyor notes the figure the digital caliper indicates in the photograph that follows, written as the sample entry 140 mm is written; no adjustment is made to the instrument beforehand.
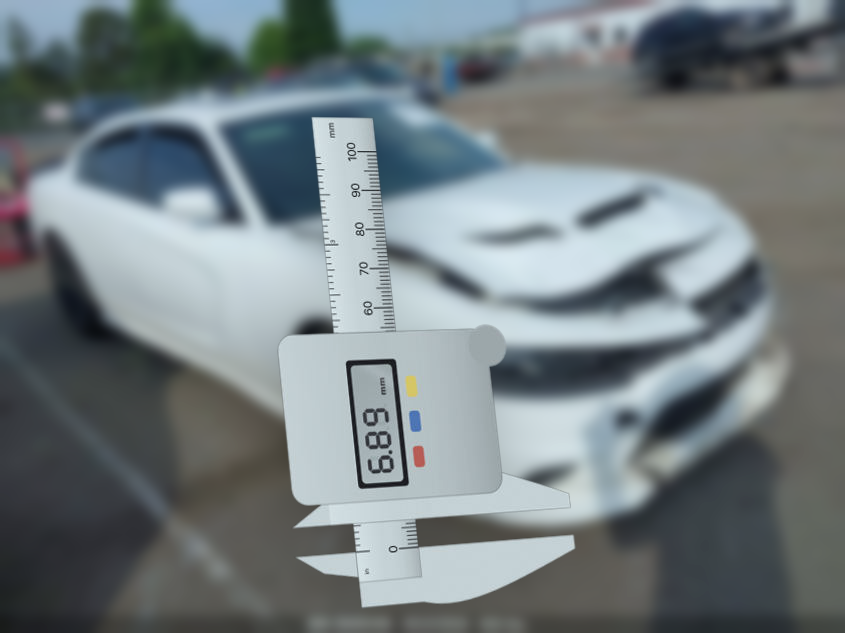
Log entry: 6.89 mm
